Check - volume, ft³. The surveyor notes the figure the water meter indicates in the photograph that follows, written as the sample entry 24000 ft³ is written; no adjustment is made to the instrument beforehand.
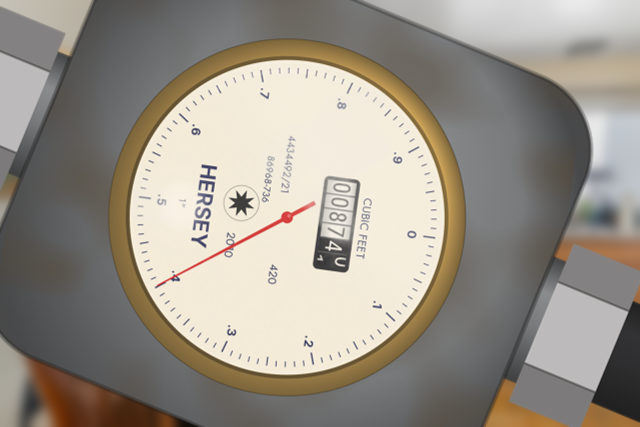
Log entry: 8740.40 ft³
